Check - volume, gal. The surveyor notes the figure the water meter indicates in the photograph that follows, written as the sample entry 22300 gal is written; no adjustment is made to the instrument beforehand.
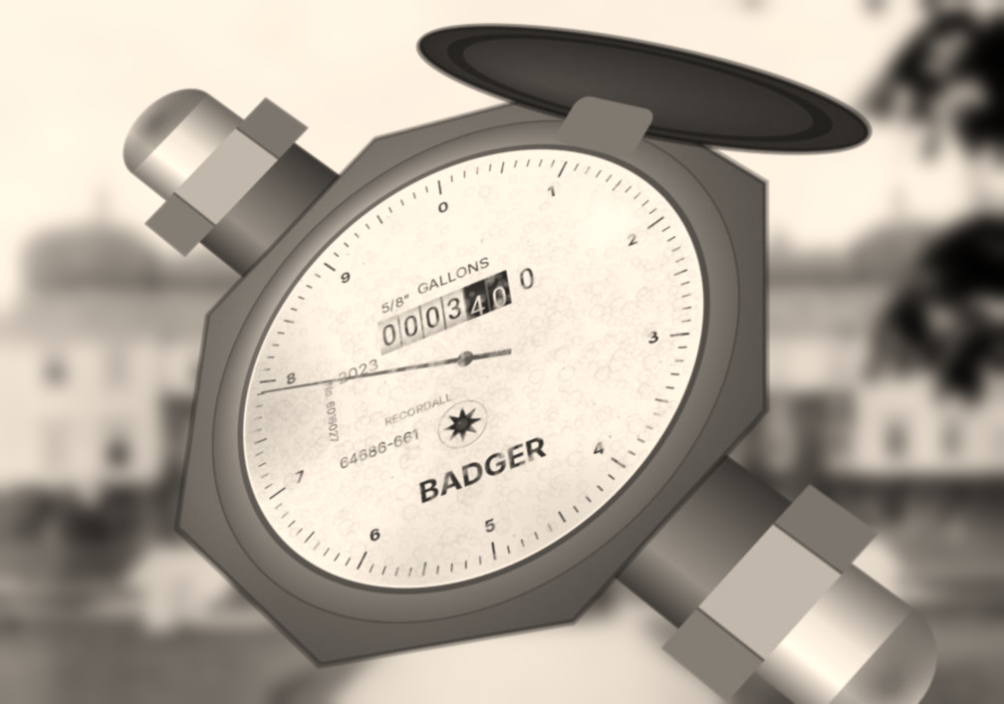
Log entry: 3397.9 gal
